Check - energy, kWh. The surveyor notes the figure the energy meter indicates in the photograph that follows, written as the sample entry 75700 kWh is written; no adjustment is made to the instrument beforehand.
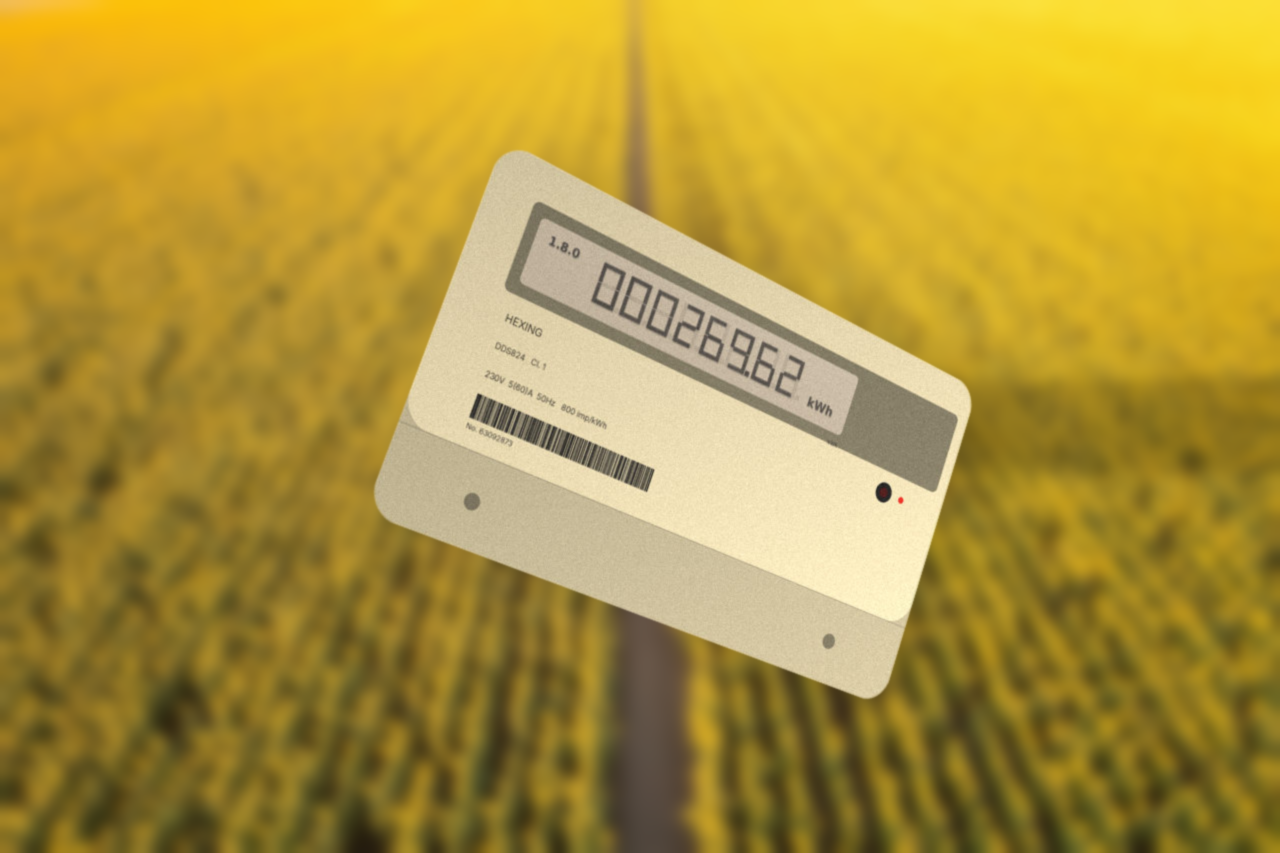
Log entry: 269.62 kWh
